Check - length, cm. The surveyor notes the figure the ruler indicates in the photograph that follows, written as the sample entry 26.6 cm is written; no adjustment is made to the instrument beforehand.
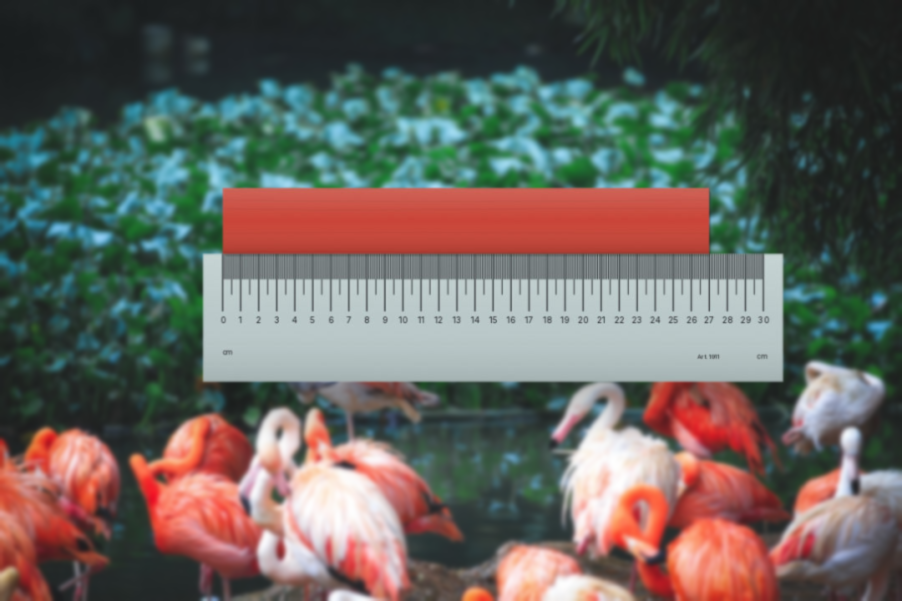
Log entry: 27 cm
